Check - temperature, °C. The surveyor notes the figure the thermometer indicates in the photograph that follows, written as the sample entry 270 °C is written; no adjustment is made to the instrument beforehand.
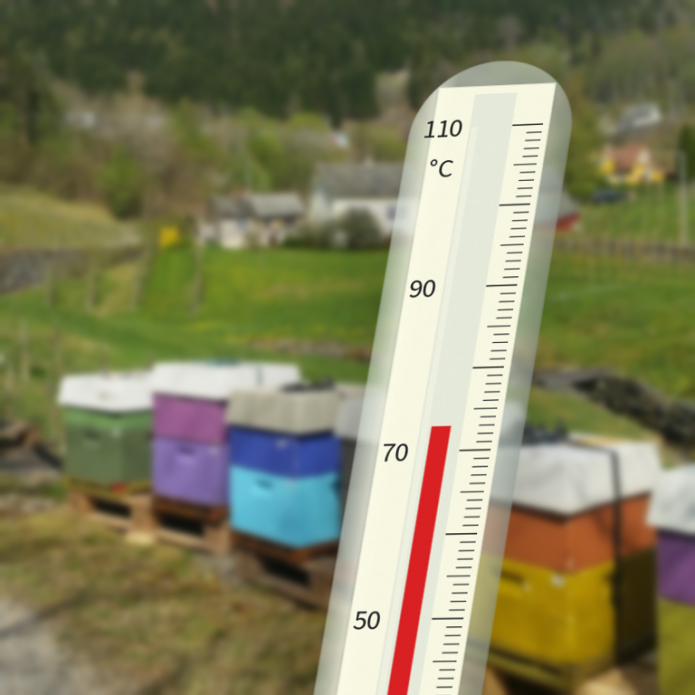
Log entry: 73 °C
